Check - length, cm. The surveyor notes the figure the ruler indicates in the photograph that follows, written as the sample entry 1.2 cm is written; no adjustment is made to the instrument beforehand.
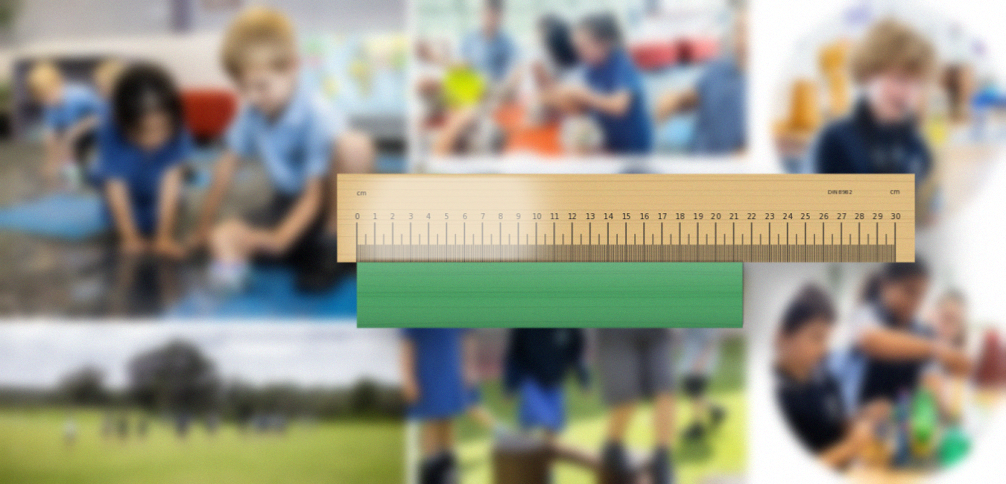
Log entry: 21.5 cm
